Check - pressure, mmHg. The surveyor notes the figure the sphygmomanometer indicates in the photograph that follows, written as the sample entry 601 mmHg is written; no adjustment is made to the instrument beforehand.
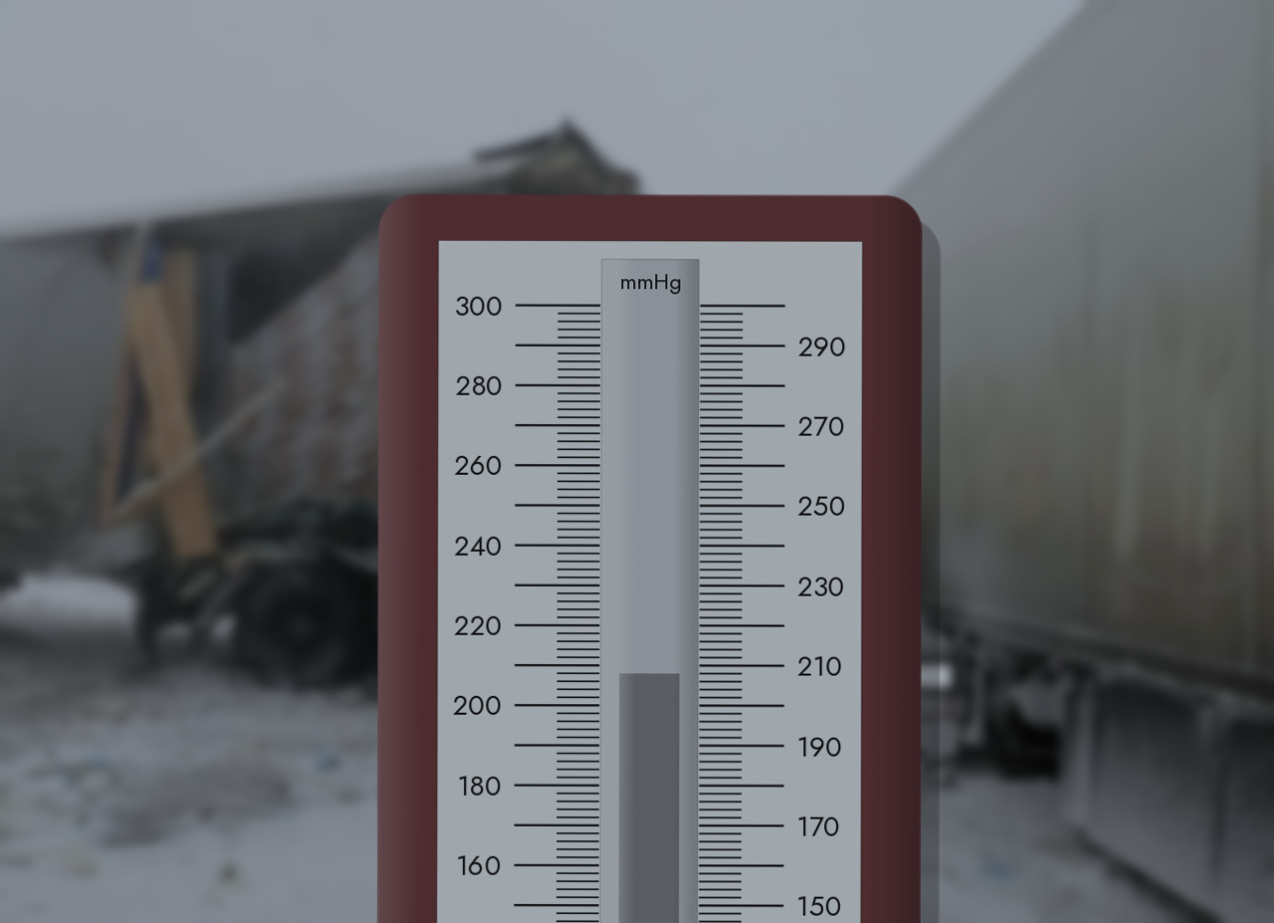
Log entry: 208 mmHg
